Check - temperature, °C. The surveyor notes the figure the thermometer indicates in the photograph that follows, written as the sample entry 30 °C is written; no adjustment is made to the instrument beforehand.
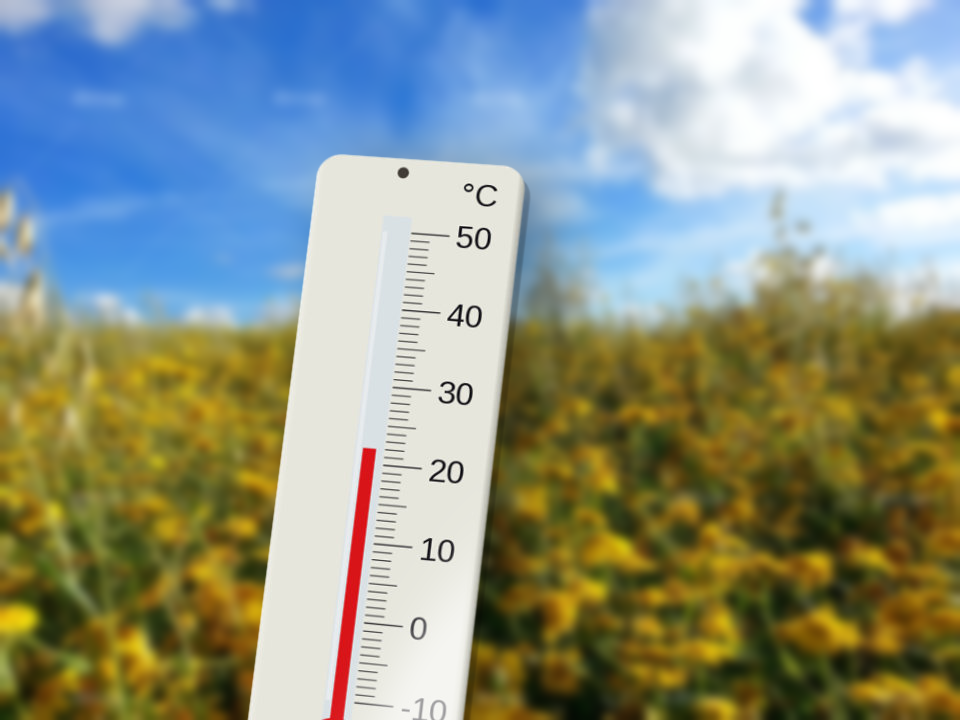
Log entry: 22 °C
